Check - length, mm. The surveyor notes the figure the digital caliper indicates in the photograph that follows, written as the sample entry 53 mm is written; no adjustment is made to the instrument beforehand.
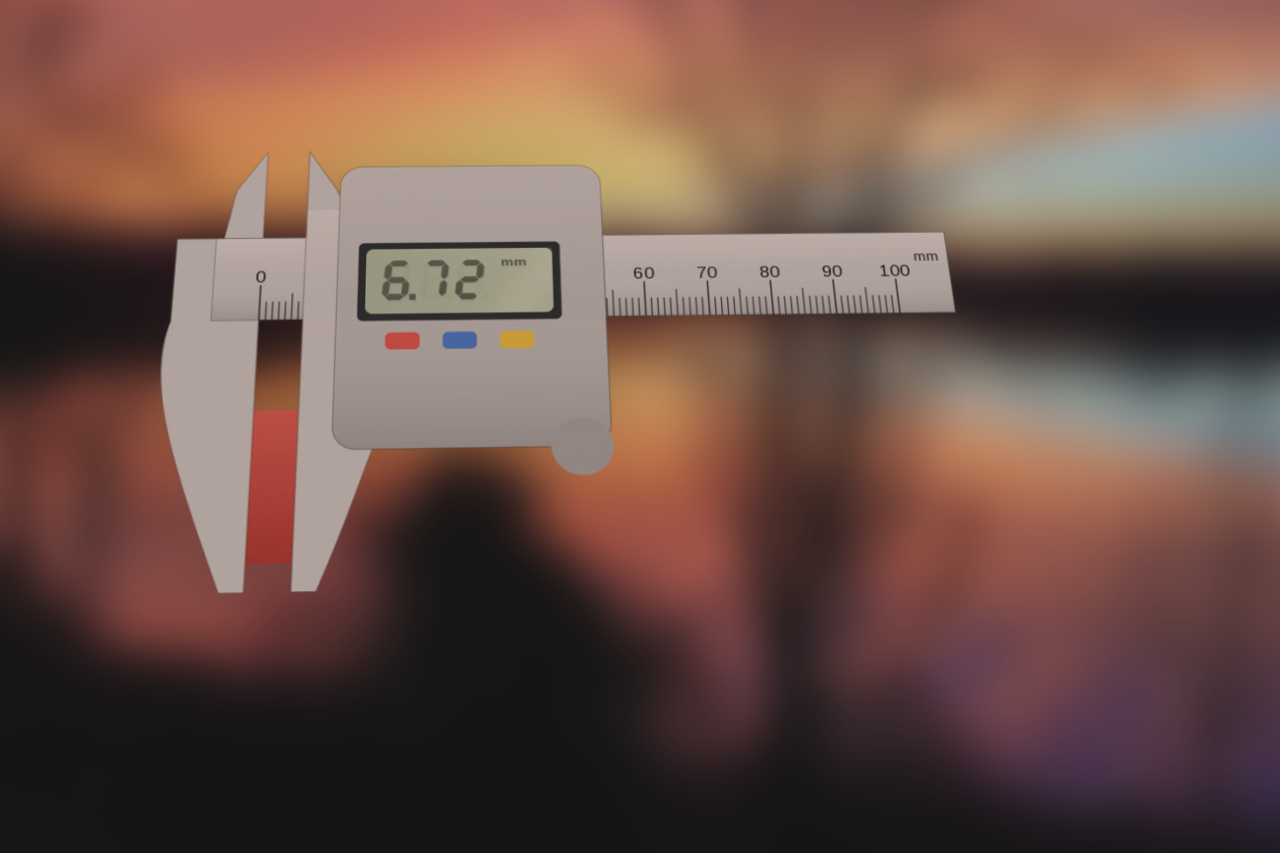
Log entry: 6.72 mm
